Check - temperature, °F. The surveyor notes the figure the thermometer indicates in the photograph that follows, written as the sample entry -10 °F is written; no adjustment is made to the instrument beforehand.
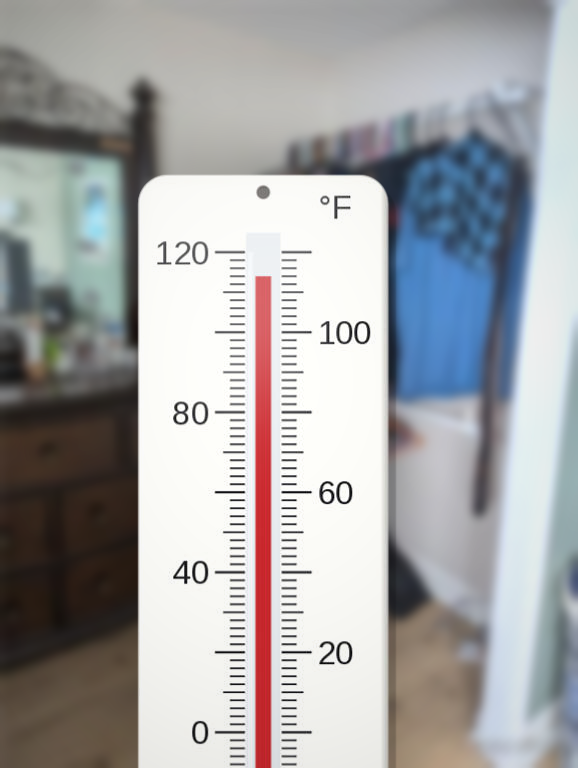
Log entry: 114 °F
